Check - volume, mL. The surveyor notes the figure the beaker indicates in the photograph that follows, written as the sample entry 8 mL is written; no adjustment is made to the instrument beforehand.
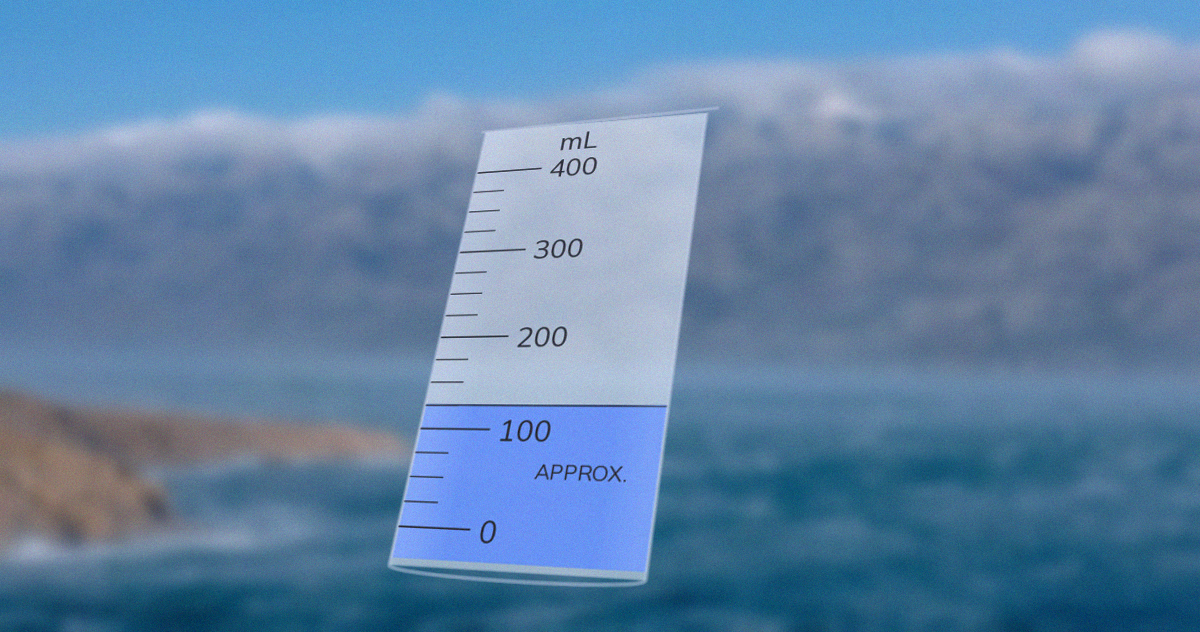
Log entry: 125 mL
